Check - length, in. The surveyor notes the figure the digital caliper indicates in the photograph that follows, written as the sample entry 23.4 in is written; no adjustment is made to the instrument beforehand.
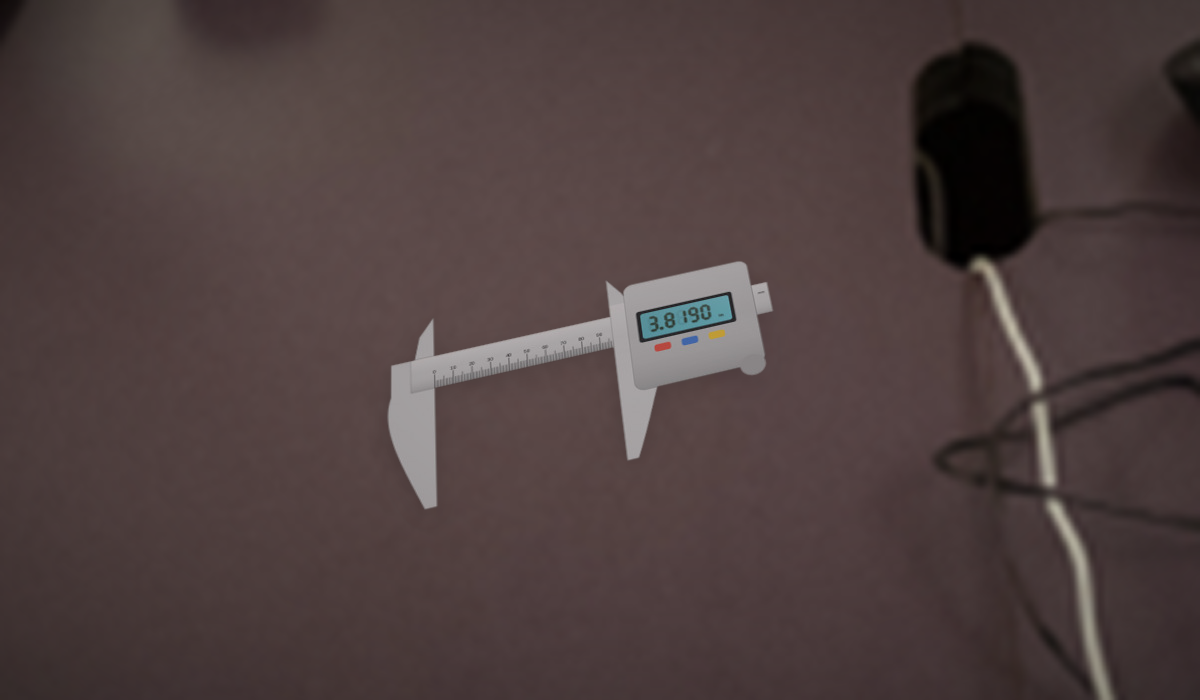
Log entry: 3.8190 in
